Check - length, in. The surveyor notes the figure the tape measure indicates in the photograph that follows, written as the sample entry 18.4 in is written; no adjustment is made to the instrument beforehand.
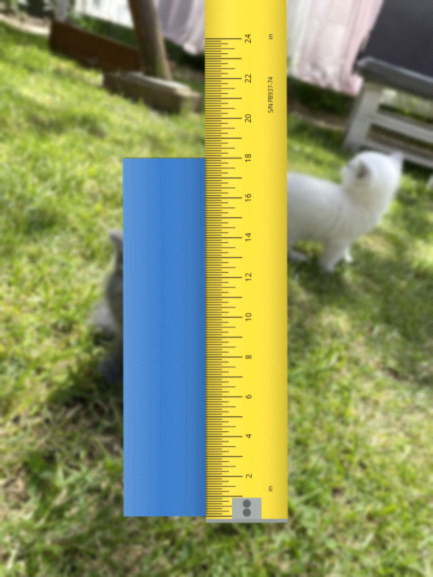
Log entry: 18 in
